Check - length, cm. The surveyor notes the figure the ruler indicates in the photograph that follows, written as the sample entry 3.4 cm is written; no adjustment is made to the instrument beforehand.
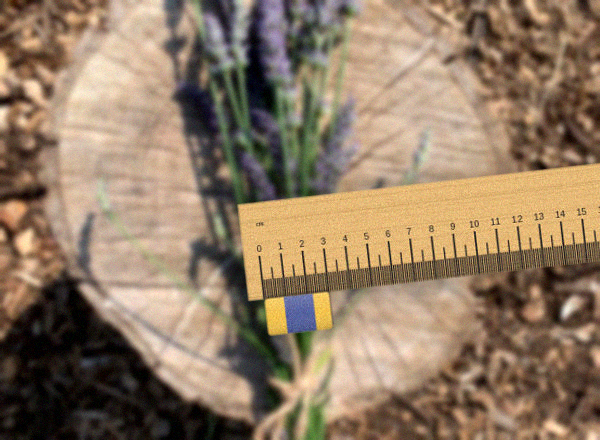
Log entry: 3 cm
